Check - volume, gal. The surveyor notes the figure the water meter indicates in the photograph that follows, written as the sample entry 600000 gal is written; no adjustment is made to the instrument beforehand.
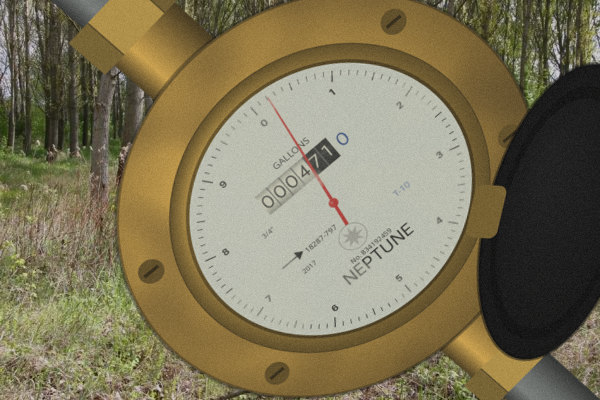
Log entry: 4710.2 gal
